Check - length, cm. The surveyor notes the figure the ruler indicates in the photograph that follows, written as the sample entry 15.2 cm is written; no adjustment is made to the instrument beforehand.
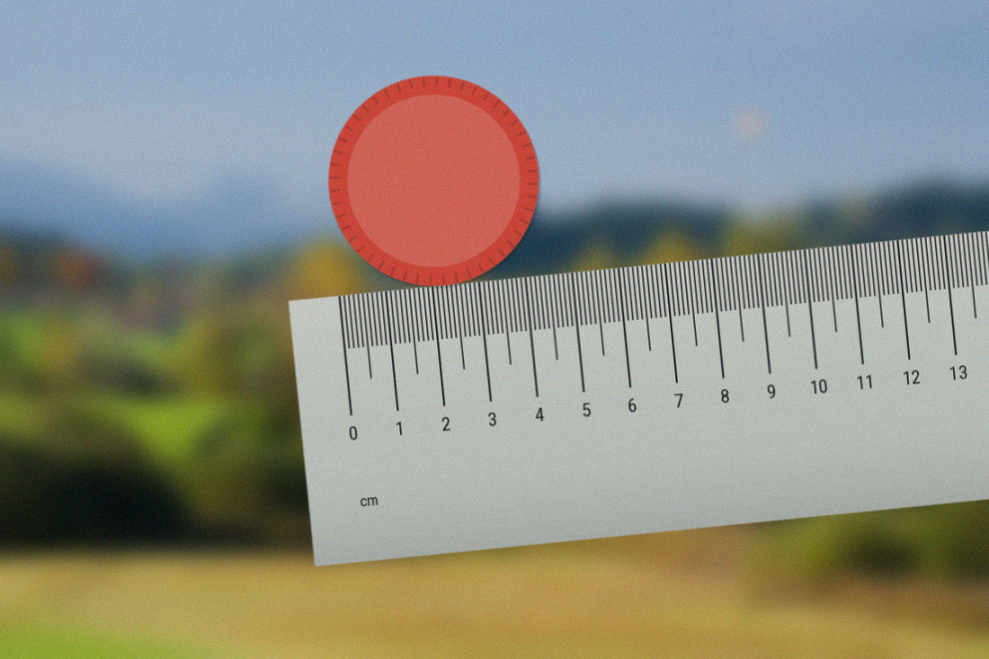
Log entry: 4.5 cm
